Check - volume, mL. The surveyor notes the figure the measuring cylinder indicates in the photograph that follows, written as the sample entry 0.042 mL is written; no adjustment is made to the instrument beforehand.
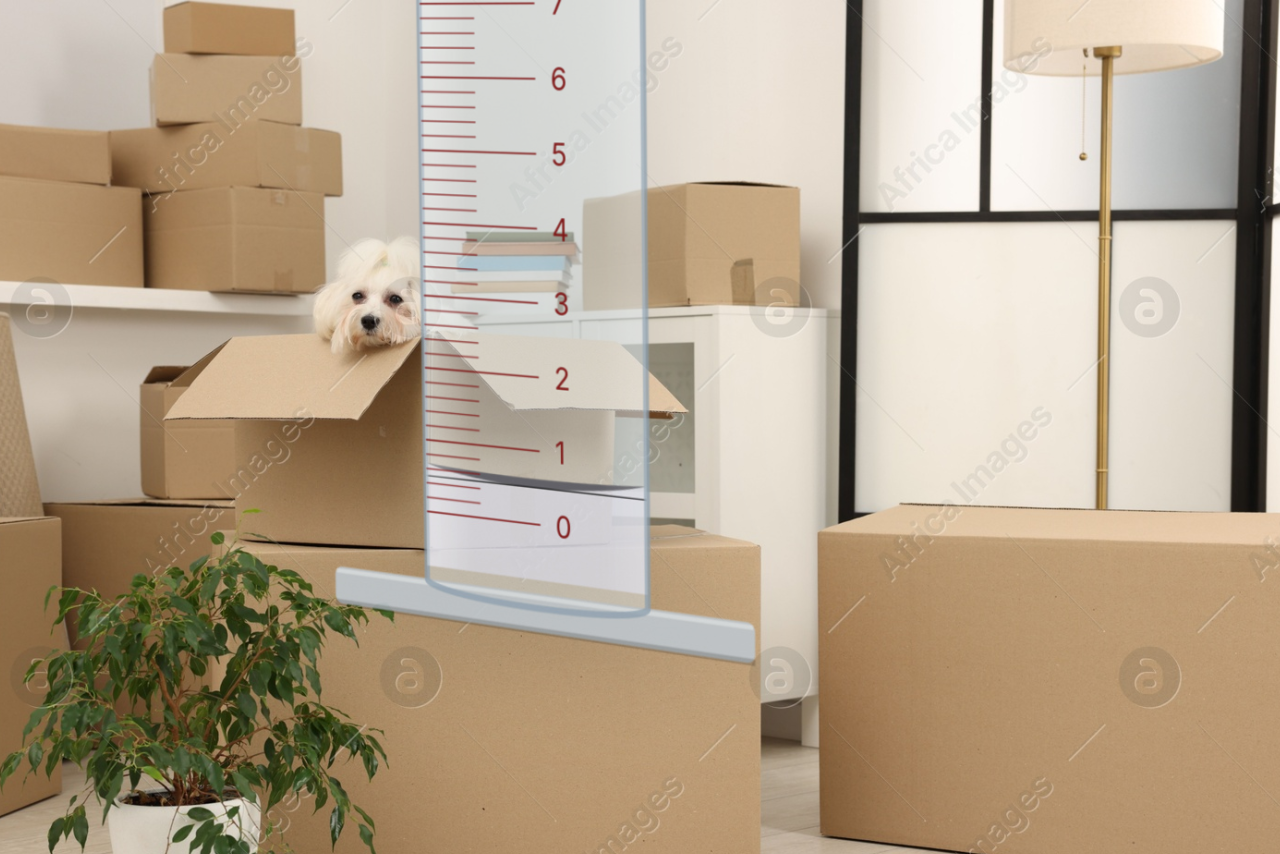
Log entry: 0.5 mL
